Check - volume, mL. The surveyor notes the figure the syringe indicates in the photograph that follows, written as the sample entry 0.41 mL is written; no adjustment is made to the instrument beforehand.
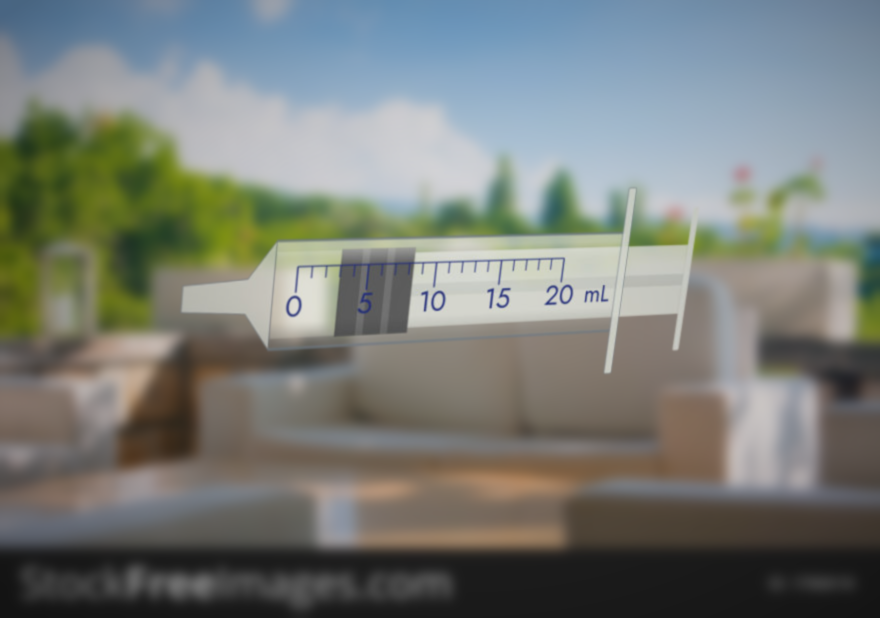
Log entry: 3 mL
